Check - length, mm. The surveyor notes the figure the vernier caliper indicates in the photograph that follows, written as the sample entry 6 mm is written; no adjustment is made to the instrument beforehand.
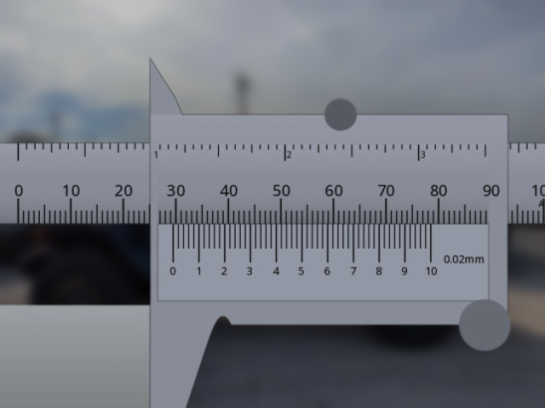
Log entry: 29.5 mm
